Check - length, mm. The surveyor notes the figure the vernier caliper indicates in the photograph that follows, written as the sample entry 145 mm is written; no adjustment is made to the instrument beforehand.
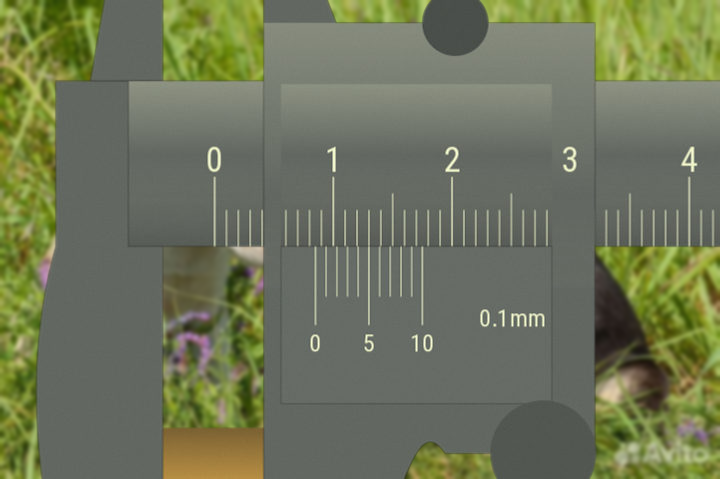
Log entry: 8.5 mm
